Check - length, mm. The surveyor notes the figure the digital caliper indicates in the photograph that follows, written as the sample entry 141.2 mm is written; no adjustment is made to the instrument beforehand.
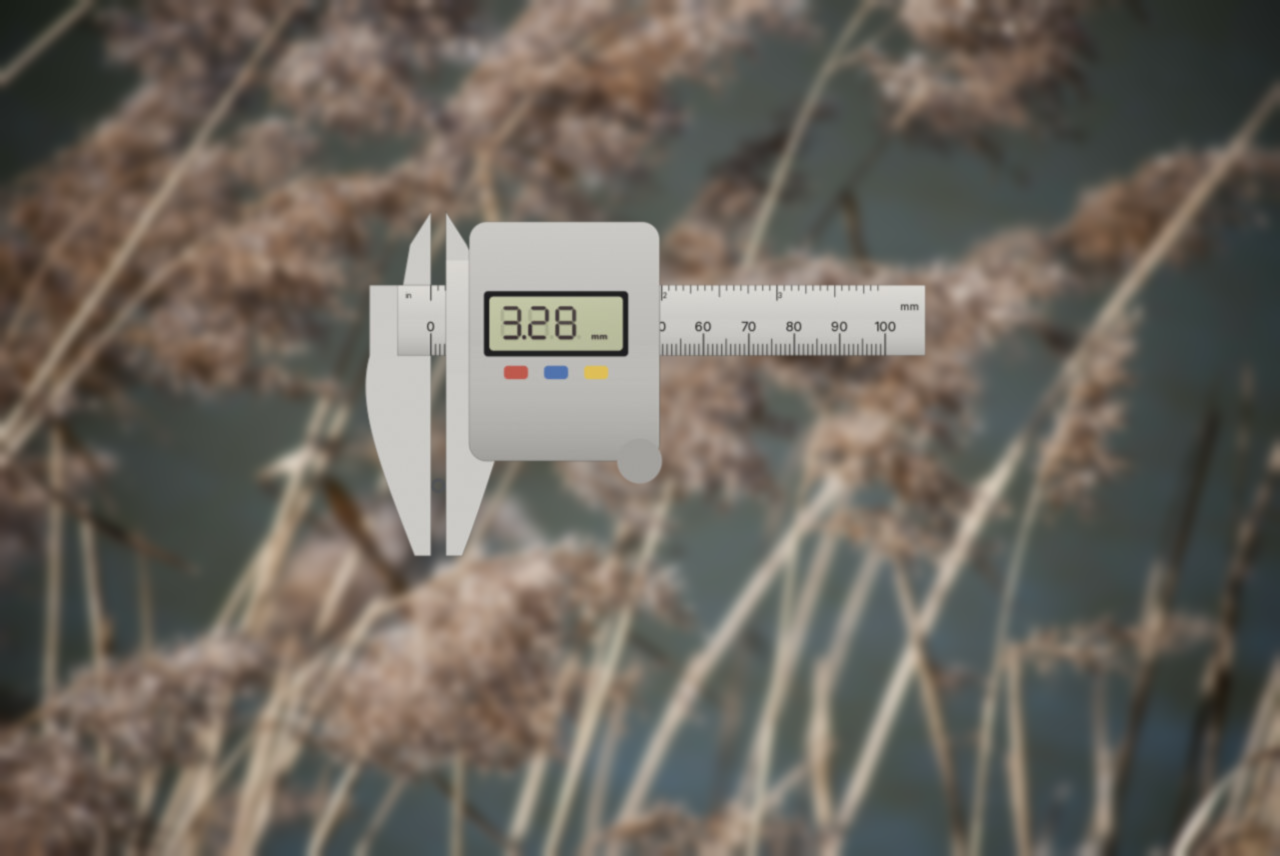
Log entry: 3.28 mm
